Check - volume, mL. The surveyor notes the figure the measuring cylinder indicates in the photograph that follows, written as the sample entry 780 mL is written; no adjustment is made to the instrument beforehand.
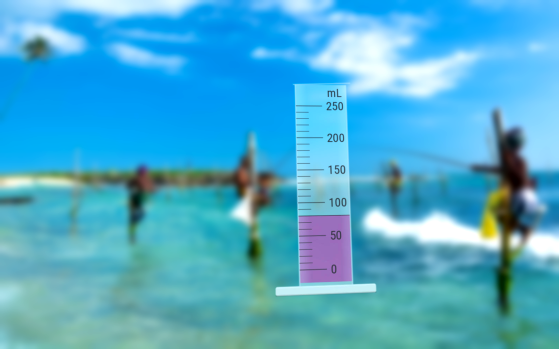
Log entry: 80 mL
